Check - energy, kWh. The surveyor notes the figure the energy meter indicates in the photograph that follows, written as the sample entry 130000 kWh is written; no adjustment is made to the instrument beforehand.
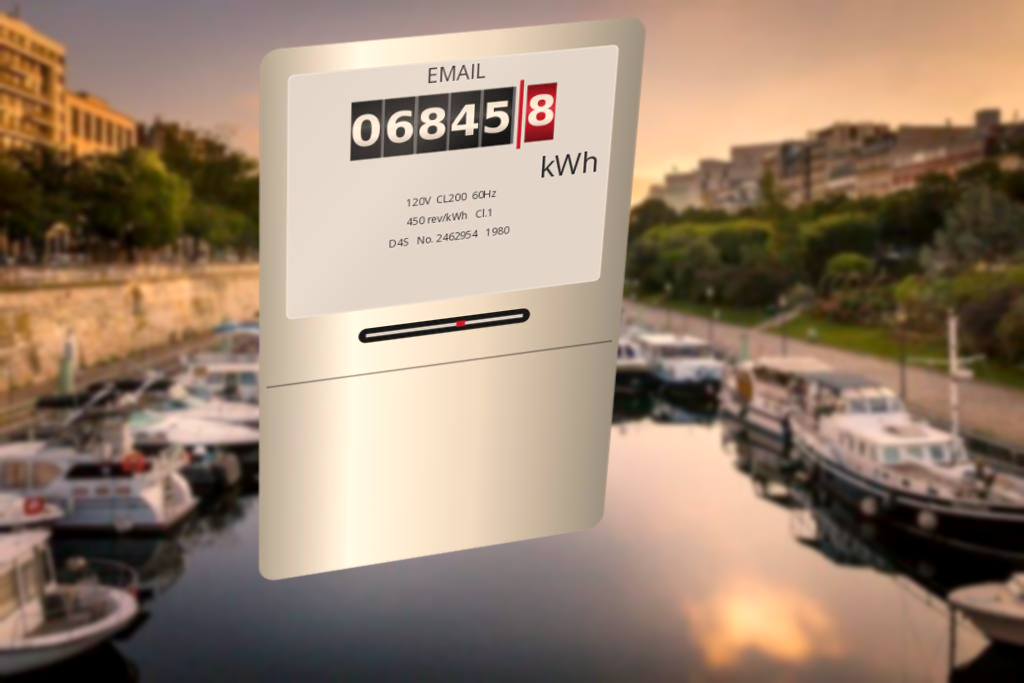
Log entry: 6845.8 kWh
